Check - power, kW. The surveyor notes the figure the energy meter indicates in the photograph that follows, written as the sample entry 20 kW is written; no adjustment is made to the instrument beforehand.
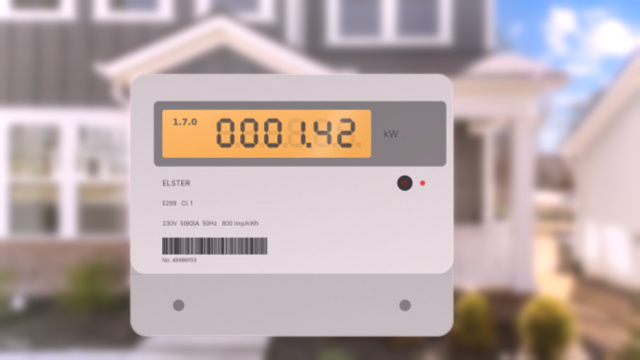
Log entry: 1.42 kW
